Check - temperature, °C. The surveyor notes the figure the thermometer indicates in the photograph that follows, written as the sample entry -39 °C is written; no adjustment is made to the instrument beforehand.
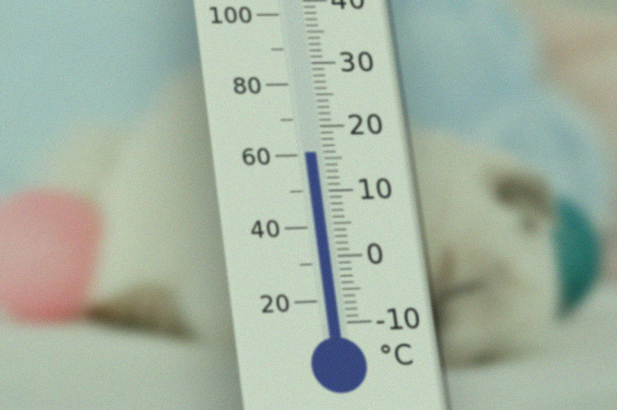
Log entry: 16 °C
